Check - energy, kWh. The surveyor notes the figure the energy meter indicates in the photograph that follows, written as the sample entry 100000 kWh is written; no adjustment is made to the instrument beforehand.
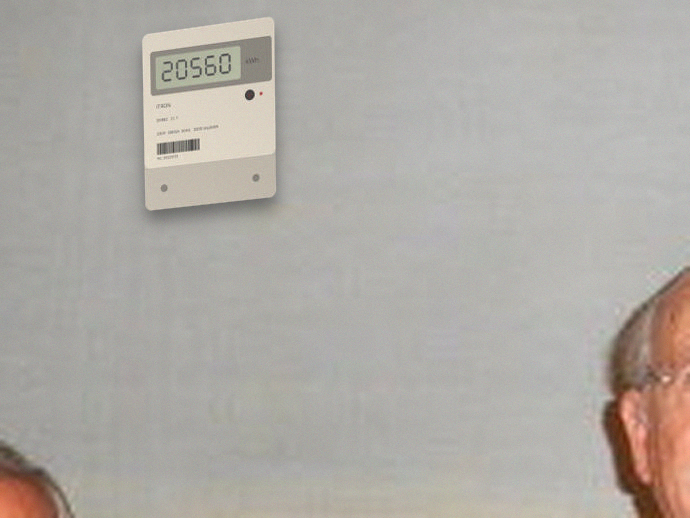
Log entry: 20560 kWh
